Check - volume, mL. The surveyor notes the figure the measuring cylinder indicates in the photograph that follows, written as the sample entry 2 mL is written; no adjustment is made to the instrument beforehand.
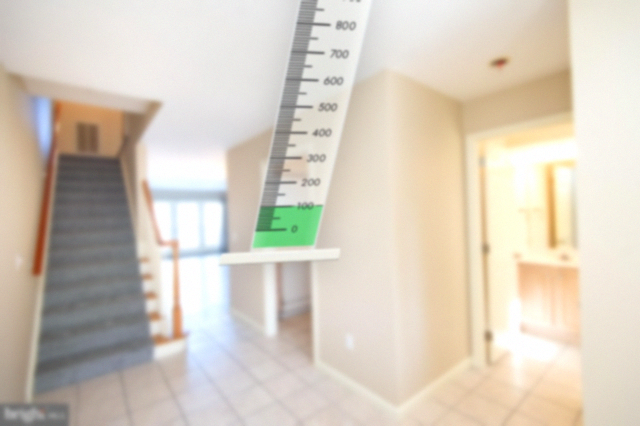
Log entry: 100 mL
